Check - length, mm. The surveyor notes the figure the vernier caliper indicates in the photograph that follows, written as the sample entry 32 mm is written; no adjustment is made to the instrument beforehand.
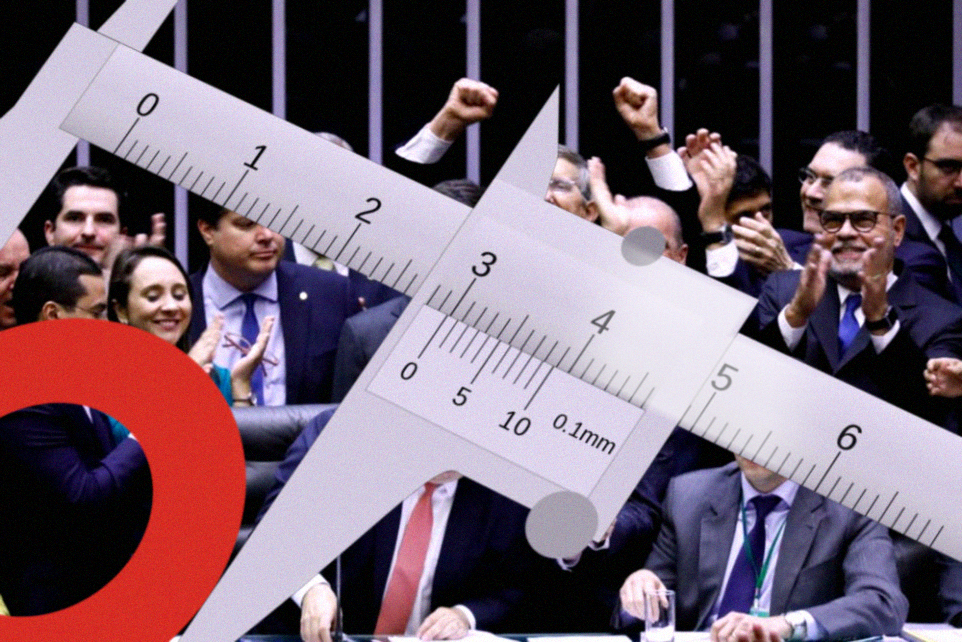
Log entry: 29.8 mm
